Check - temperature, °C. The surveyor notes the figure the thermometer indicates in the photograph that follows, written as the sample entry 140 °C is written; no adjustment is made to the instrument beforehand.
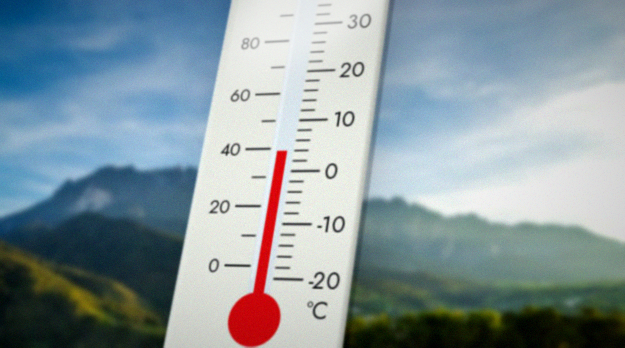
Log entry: 4 °C
